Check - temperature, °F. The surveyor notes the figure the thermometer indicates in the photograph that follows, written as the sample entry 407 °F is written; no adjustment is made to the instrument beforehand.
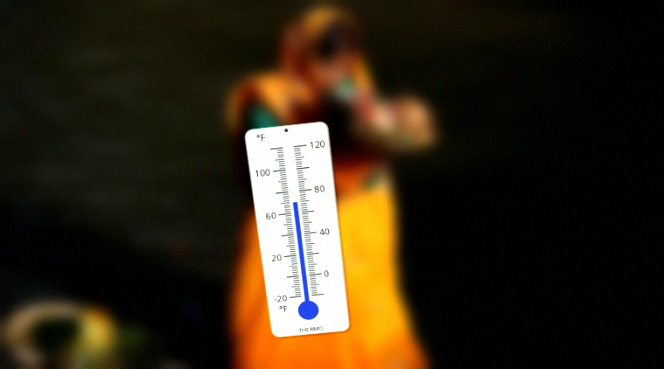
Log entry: 70 °F
